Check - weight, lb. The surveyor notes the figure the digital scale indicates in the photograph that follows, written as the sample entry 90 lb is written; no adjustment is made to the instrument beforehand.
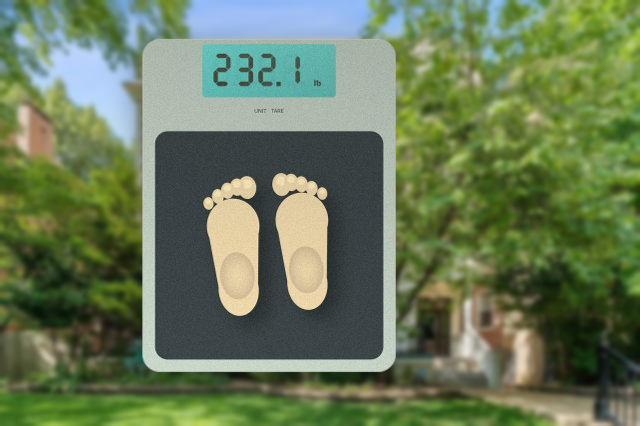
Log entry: 232.1 lb
